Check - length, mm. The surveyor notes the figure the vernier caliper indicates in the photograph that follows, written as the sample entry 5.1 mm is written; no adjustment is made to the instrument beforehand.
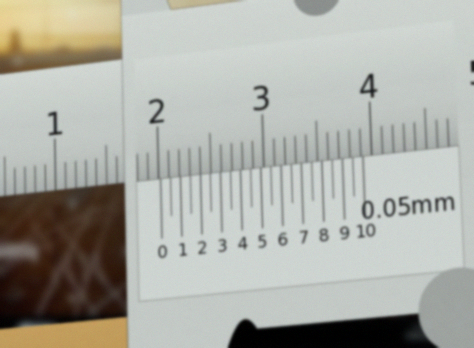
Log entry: 20.2 mm
